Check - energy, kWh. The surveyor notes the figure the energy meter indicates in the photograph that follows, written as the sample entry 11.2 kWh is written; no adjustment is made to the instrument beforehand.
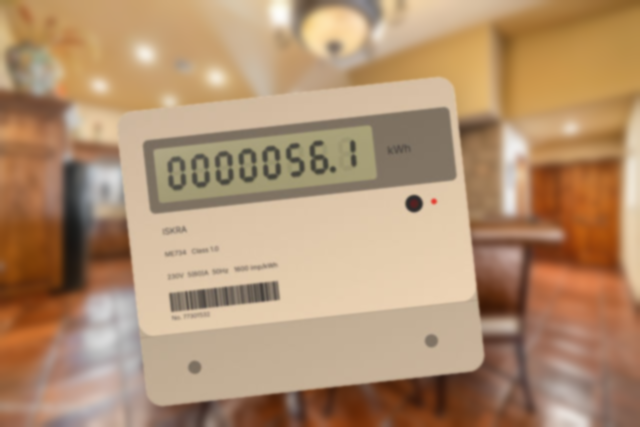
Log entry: 56.1 kWh
